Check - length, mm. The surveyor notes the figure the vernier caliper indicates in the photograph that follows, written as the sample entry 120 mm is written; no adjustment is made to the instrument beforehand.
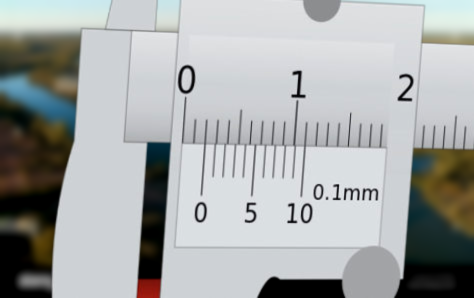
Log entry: 2.0 mm
